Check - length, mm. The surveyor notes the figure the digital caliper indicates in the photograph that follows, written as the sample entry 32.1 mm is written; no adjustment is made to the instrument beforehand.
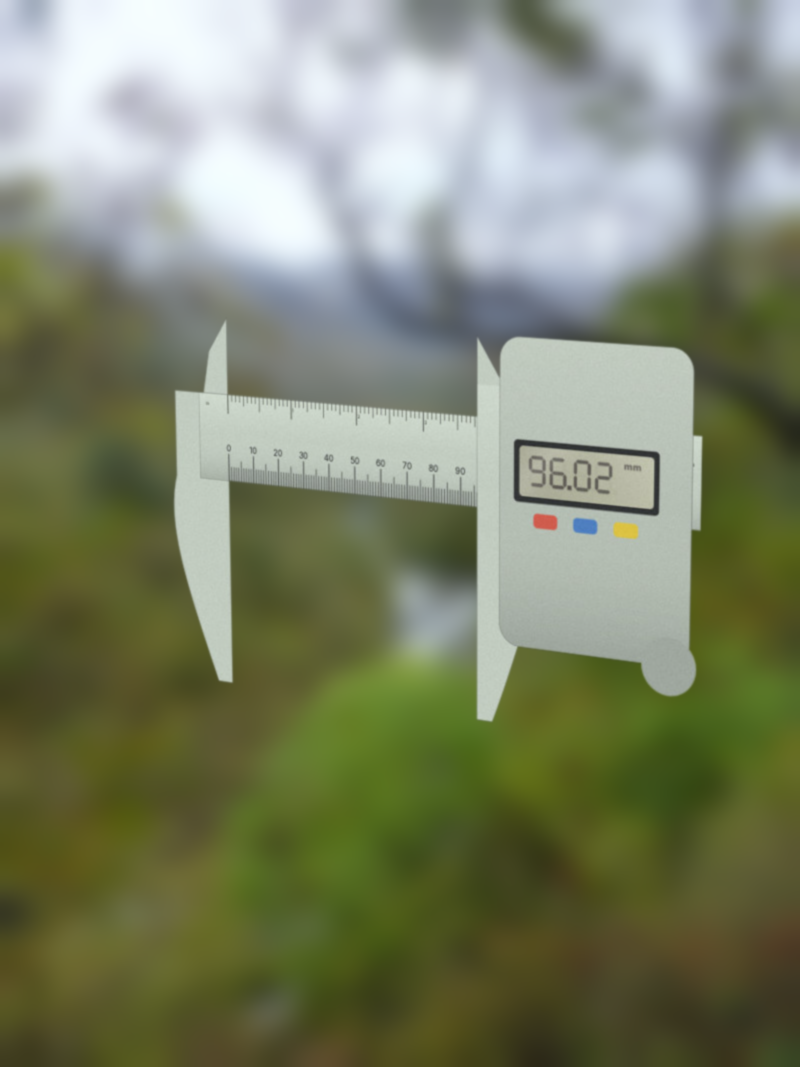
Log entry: 96.02 mm
